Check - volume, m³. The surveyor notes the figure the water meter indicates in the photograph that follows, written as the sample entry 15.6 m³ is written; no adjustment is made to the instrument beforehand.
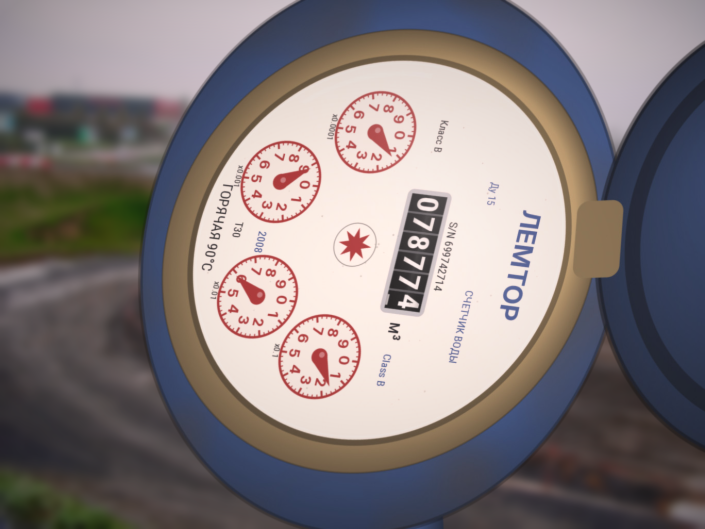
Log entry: 78774.1591 m³
